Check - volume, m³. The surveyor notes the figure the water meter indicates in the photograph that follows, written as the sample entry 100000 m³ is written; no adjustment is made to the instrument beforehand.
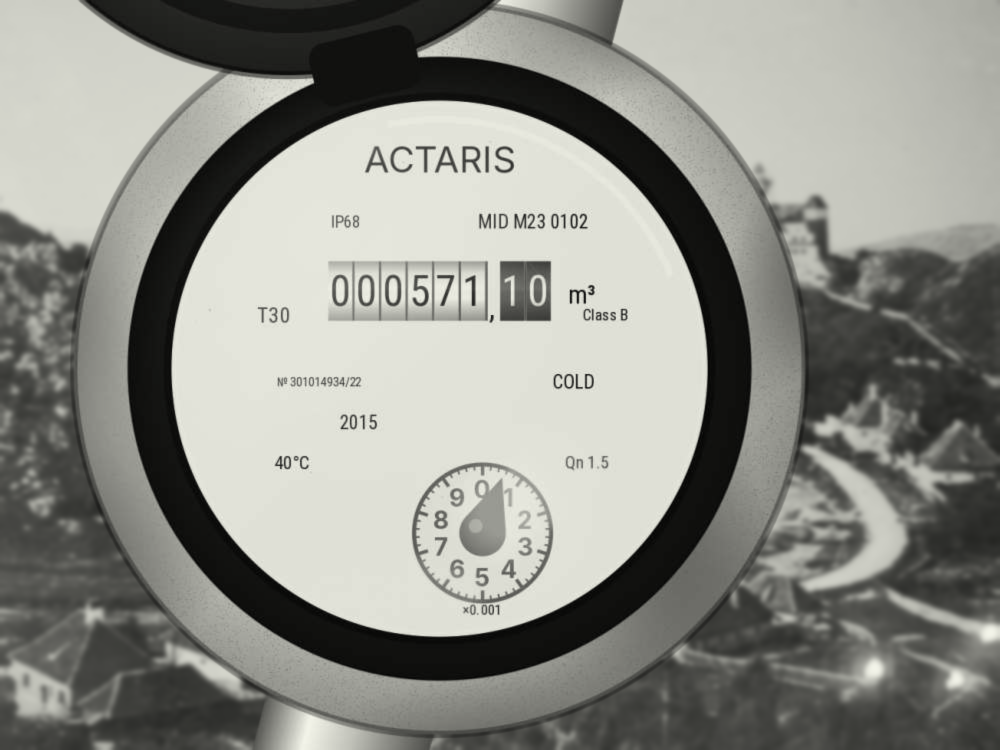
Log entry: 571.100 m³
